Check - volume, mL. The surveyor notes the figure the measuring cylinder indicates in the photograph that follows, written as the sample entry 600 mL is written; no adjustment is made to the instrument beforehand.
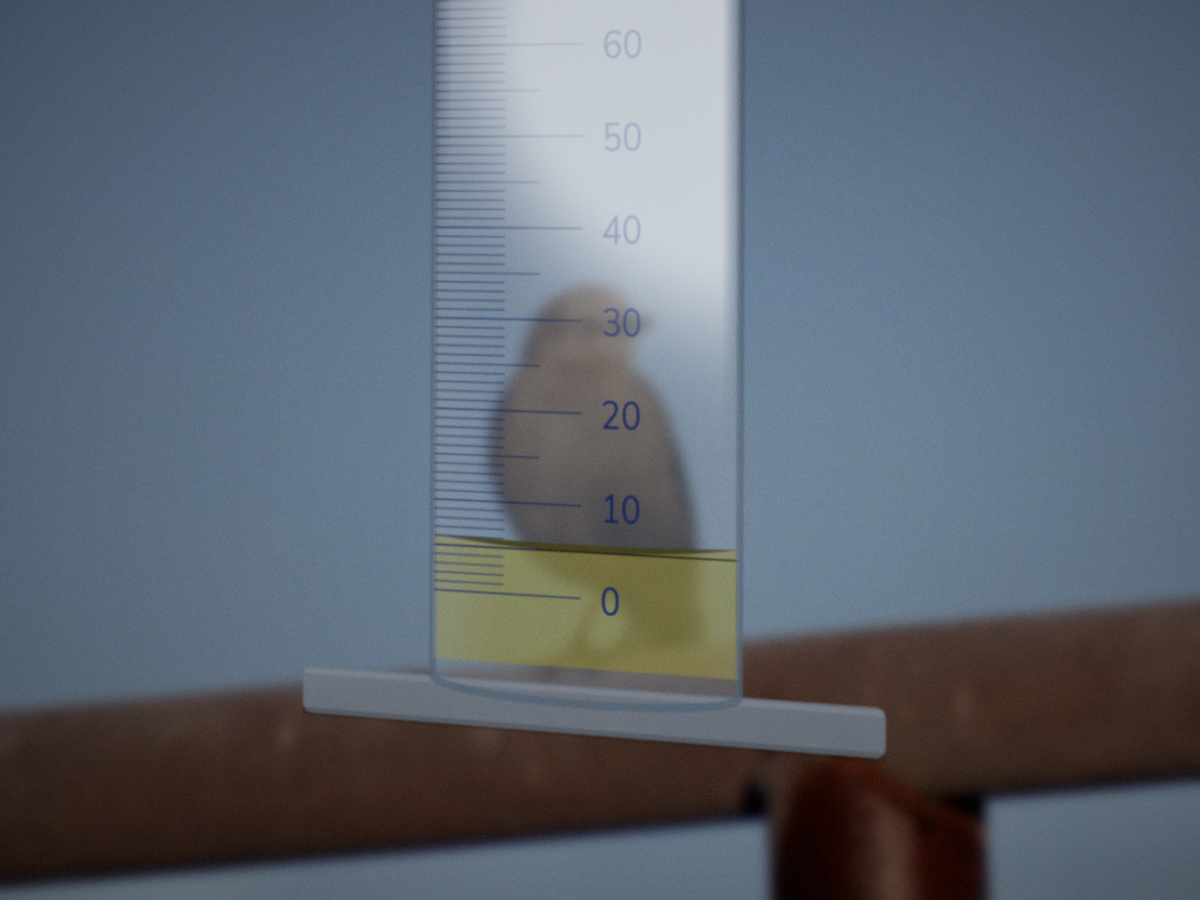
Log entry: 5 mL
